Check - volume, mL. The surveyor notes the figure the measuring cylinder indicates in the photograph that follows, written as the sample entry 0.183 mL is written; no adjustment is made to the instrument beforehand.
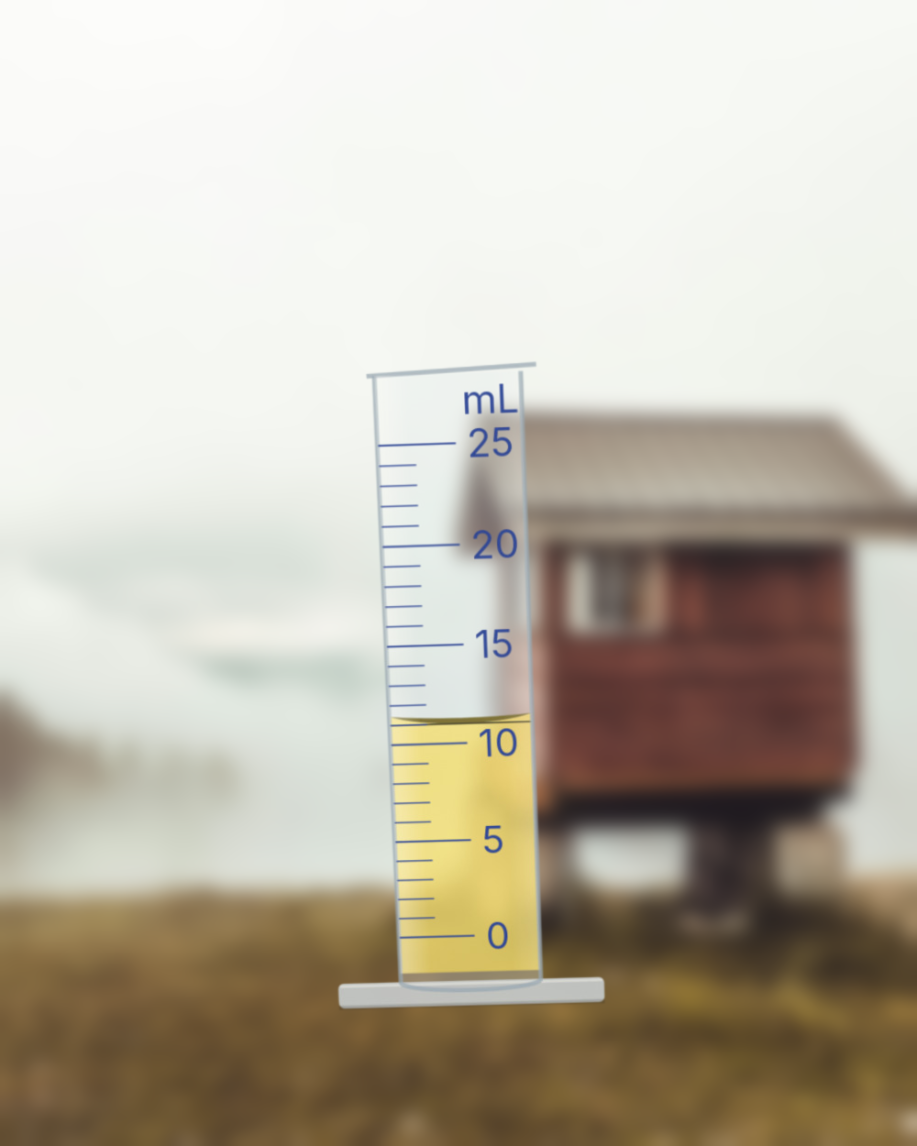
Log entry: 11 mL
